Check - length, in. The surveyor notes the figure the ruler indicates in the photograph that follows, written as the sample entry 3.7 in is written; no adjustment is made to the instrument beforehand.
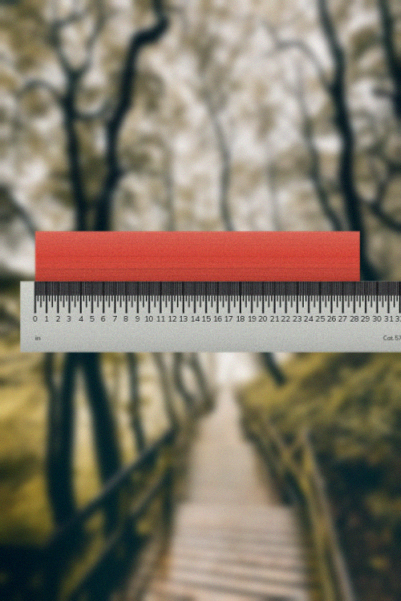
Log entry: 28.5 in
